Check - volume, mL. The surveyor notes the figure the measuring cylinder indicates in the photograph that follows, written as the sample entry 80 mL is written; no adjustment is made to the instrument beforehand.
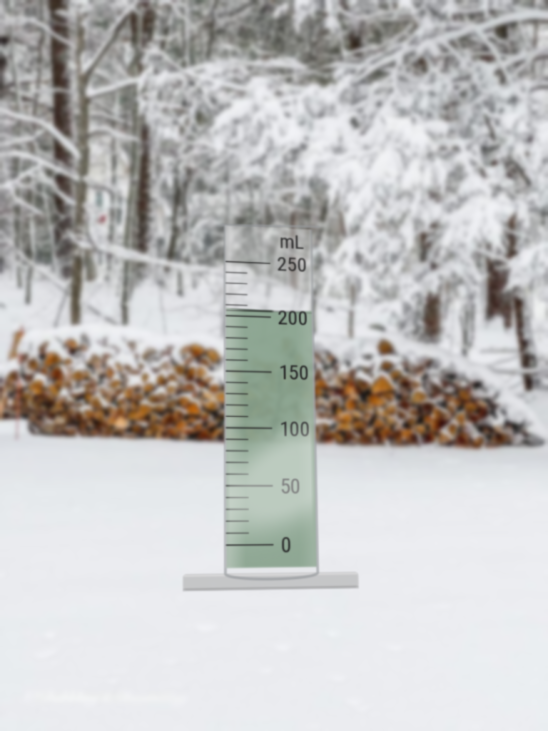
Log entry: 205 mL
